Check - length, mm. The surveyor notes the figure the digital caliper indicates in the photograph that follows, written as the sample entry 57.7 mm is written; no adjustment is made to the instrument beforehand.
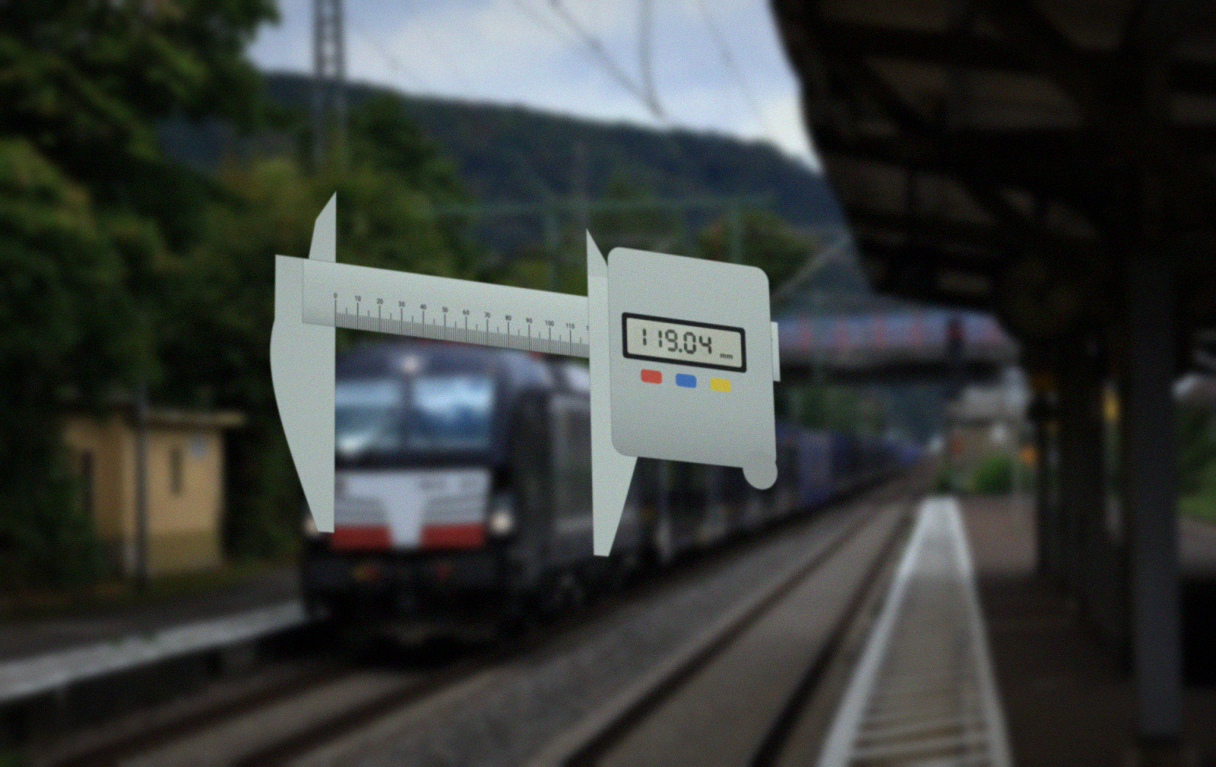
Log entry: 119.04 mm
